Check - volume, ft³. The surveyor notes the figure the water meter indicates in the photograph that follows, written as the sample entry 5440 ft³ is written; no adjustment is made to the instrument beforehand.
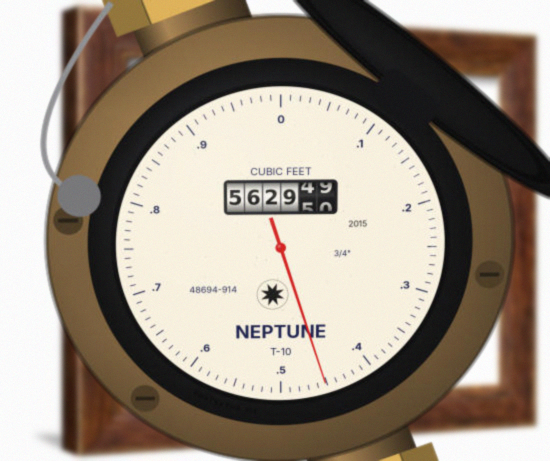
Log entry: 562949.45 ft³
